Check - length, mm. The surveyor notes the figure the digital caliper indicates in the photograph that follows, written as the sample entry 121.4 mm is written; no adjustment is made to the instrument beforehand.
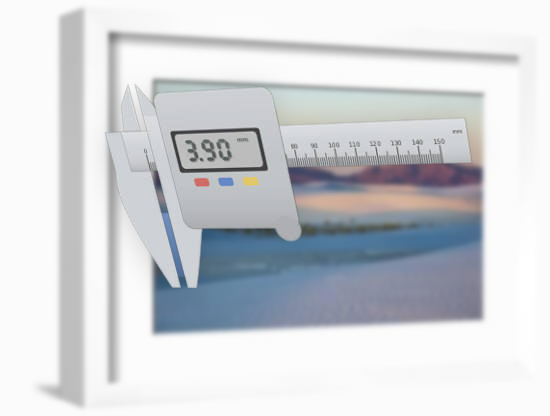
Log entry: 3.90 mm
